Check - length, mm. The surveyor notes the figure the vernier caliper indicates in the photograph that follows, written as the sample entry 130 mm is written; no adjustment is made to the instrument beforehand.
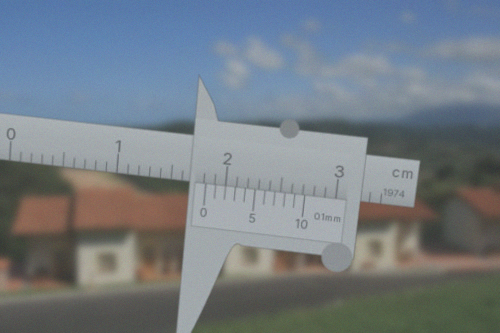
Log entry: 18.2 mm
